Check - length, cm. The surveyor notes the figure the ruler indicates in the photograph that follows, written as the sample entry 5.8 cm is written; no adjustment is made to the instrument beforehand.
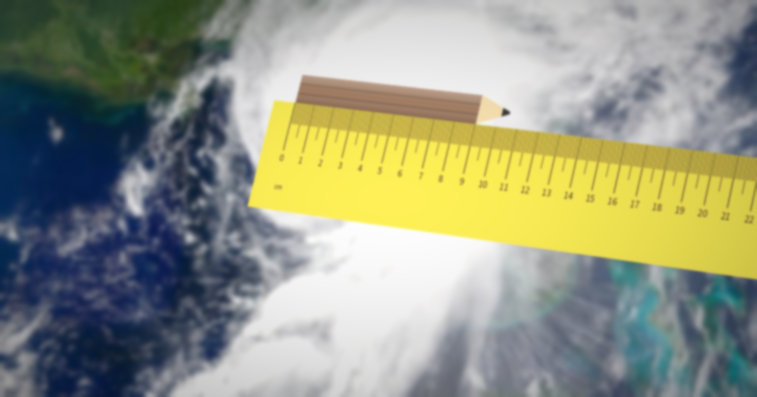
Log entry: 10.5 cm
